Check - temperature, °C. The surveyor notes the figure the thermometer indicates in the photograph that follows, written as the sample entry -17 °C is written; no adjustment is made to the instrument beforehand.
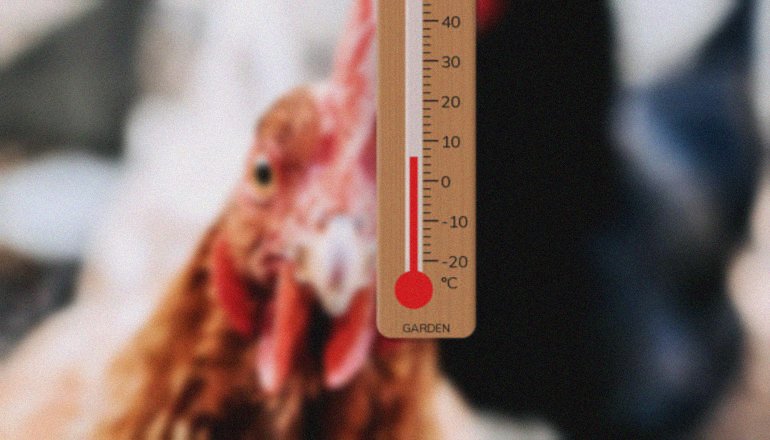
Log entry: 6 °C
